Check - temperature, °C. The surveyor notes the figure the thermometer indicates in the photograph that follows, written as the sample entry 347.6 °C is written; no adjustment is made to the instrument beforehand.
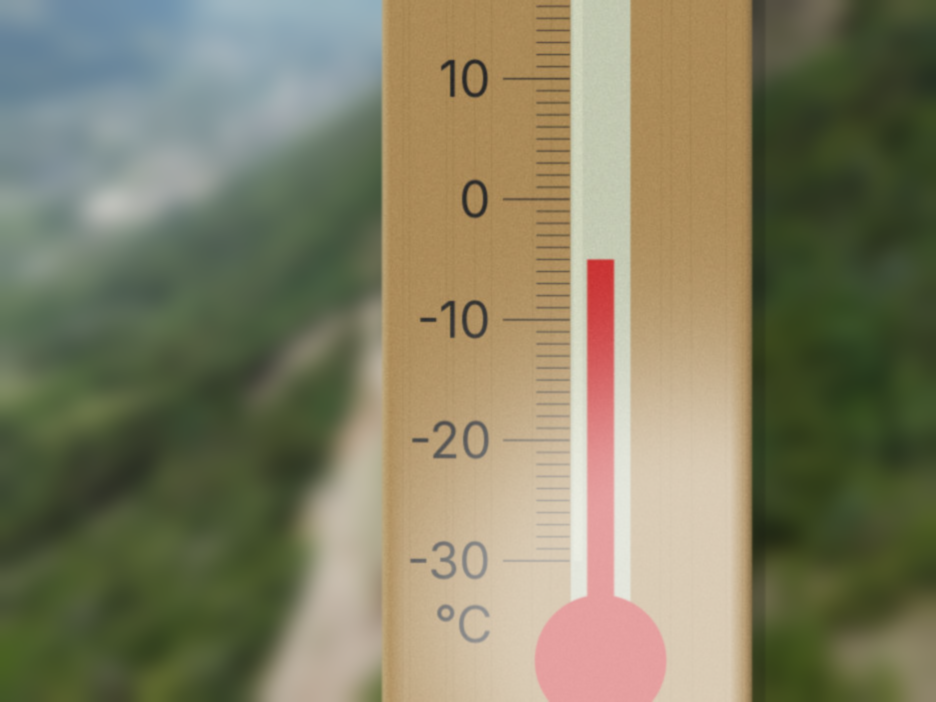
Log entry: -5 °C
